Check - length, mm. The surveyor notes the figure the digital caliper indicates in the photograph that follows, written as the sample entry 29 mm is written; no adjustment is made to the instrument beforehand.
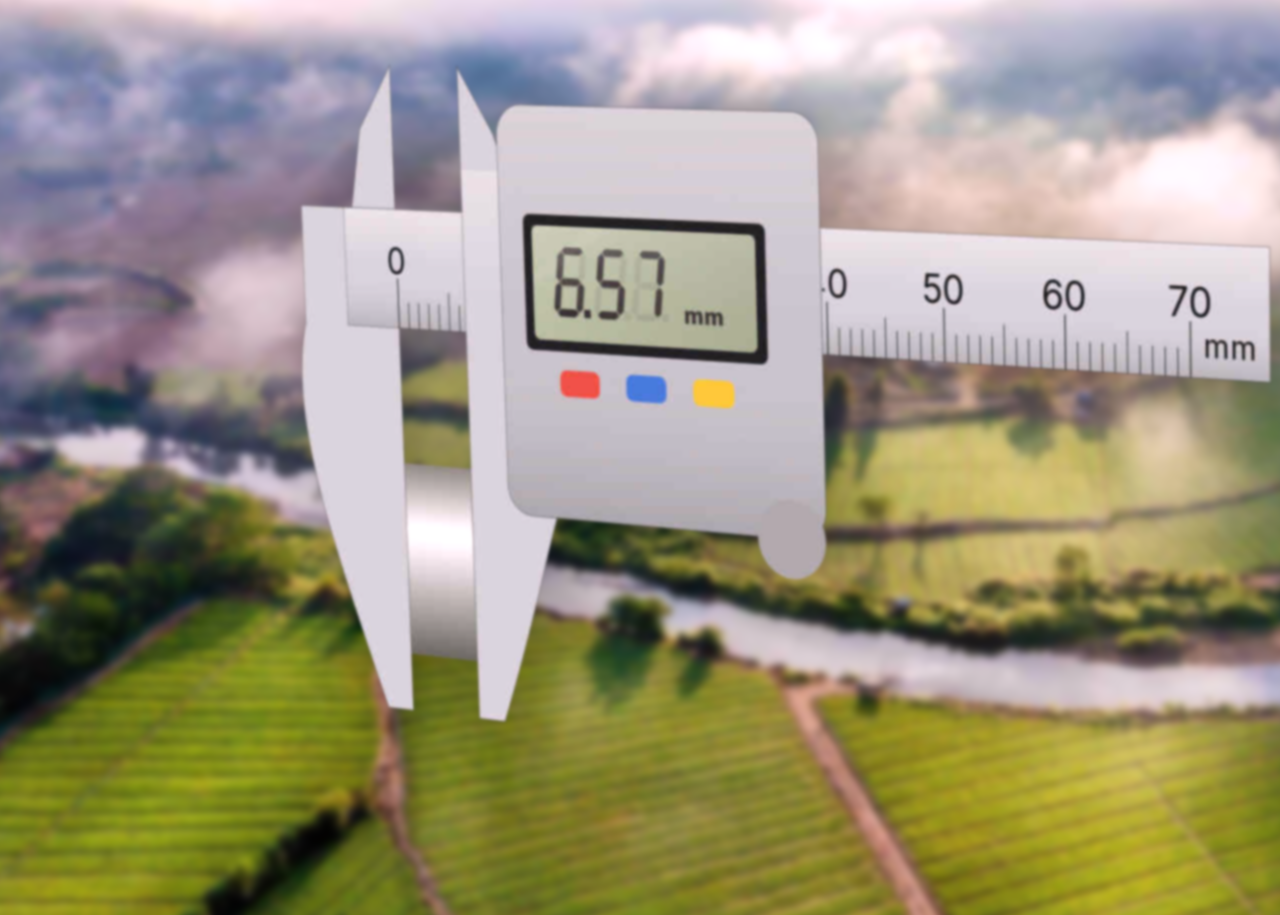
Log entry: 6.57 mm
